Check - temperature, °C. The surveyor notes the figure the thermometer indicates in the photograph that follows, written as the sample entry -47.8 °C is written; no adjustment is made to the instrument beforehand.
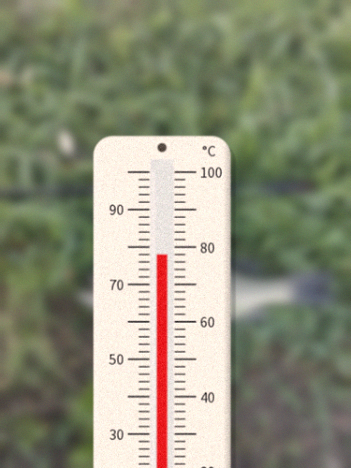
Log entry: 78 °C
